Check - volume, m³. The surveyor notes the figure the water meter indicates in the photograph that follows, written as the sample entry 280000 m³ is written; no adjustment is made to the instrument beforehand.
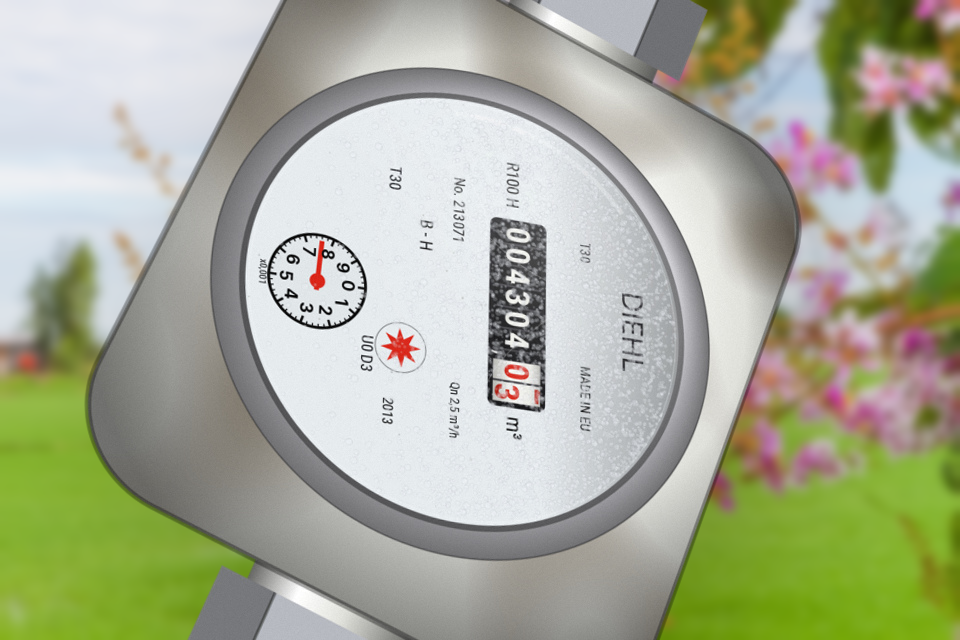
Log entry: 4304.027 m³
